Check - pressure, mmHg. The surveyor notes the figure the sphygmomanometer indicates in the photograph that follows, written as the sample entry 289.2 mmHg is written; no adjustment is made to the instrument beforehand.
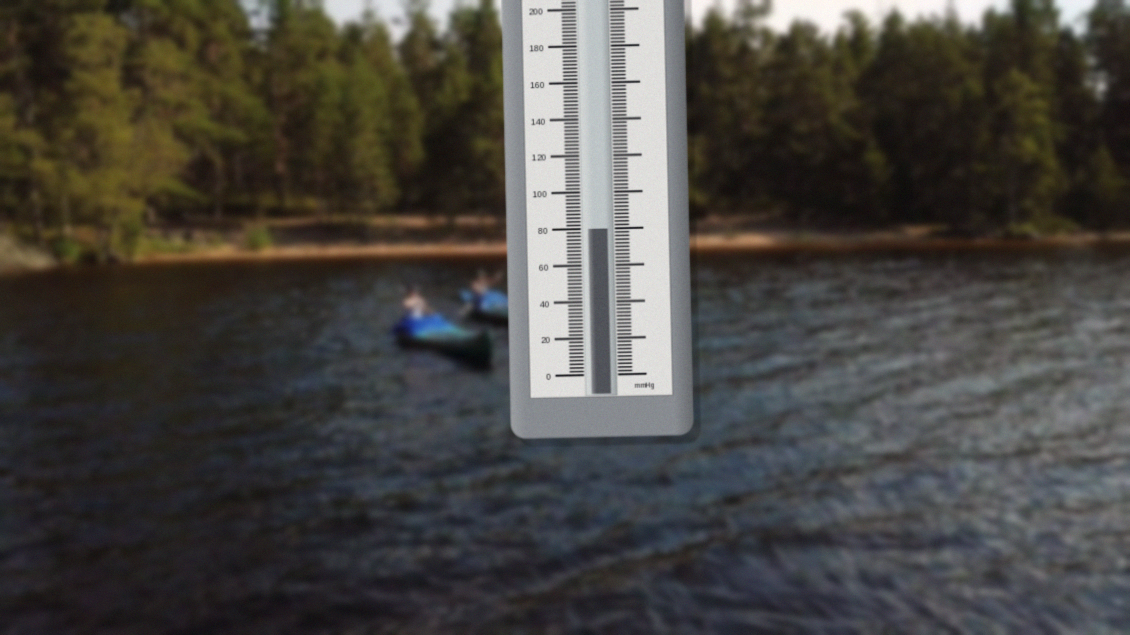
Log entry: 80 mmHg
